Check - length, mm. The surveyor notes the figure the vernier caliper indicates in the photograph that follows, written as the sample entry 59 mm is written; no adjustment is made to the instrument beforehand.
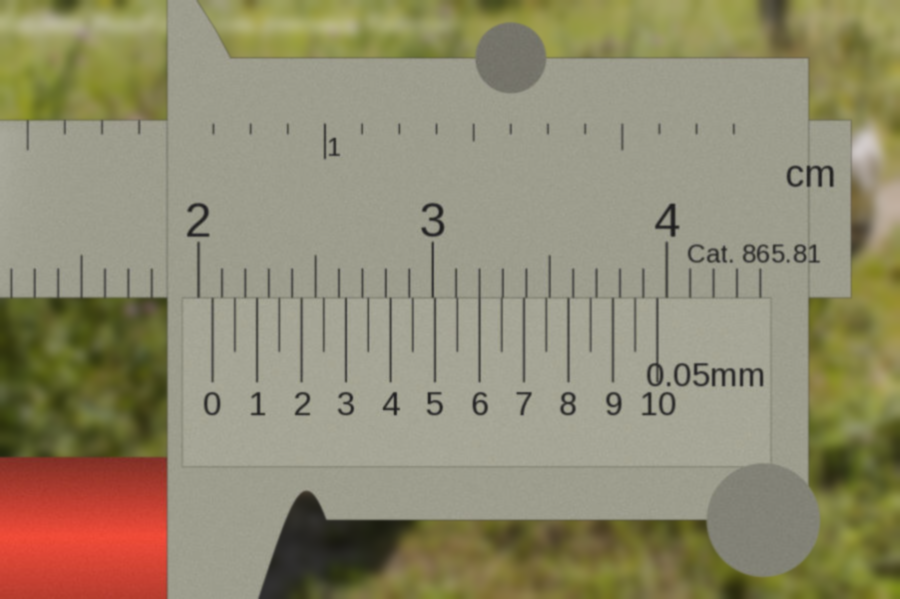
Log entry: 20.6 mm
